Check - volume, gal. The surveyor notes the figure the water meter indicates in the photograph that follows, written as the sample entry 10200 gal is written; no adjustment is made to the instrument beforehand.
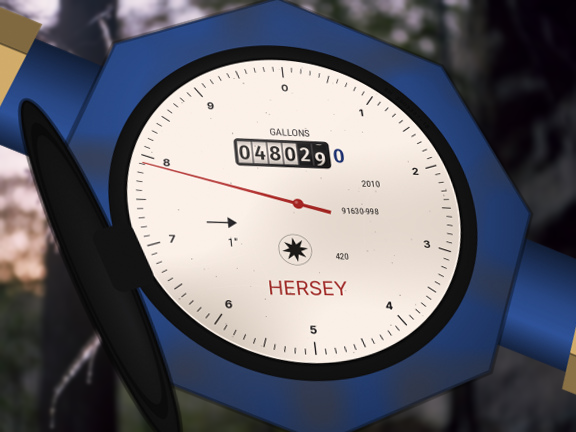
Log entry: 480287.9 gal
